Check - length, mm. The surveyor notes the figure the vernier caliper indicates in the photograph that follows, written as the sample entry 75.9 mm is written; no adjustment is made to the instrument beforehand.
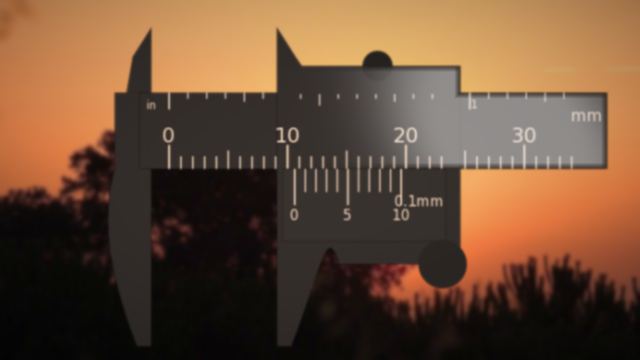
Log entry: 10.6 mm
